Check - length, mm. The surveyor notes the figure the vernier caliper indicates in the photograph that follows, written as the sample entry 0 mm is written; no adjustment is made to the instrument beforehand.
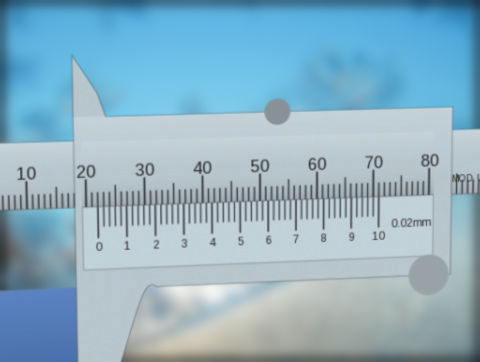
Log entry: 22.0 mm
